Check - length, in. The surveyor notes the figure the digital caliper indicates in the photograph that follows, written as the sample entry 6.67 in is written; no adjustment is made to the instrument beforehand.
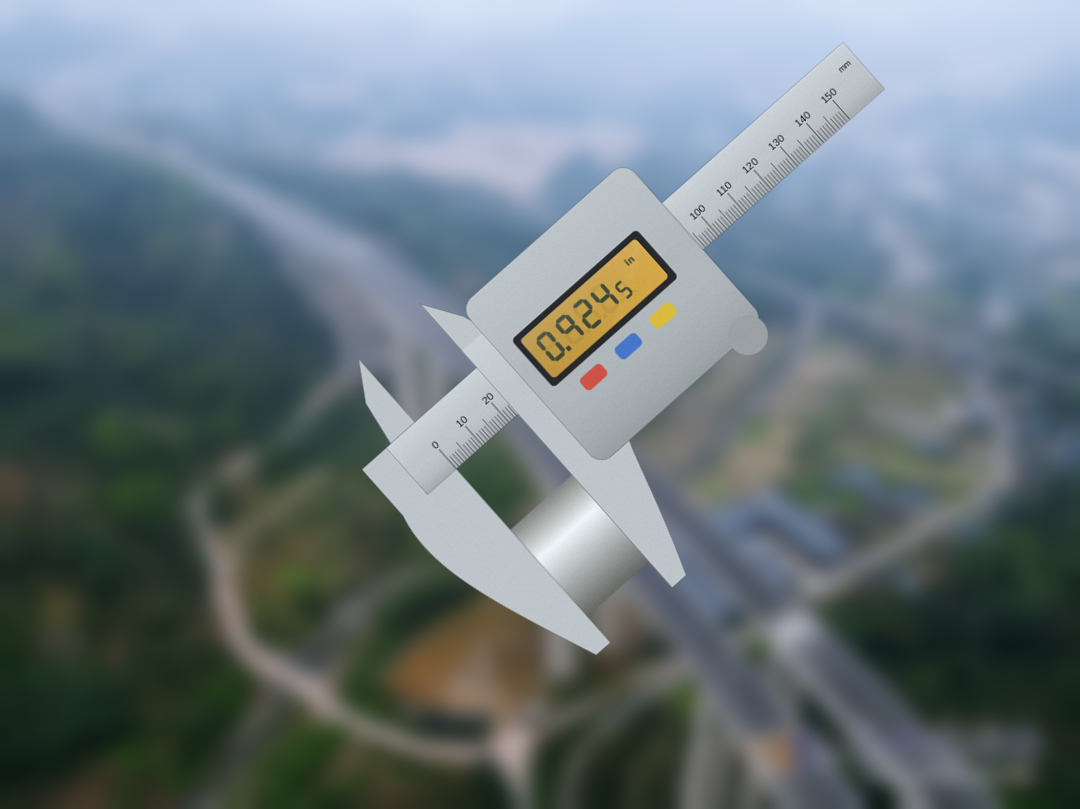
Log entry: 0.9245 in
